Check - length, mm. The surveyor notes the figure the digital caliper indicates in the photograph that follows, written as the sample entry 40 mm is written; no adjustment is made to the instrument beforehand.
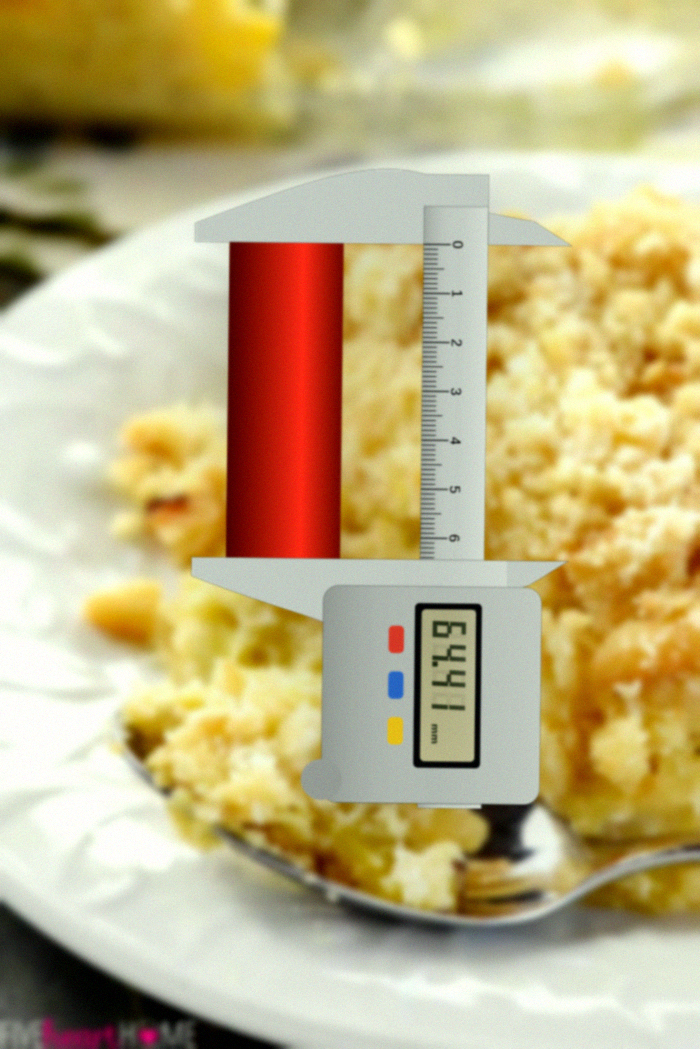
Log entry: 64.41 mm
